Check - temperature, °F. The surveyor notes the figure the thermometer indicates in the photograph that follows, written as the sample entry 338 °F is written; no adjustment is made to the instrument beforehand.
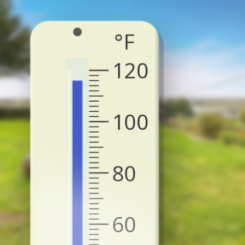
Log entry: 116 °F
